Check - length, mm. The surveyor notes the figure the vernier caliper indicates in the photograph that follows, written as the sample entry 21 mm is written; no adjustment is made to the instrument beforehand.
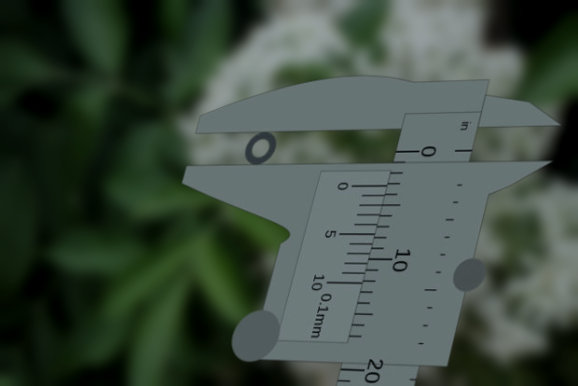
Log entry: 3.2 mm
